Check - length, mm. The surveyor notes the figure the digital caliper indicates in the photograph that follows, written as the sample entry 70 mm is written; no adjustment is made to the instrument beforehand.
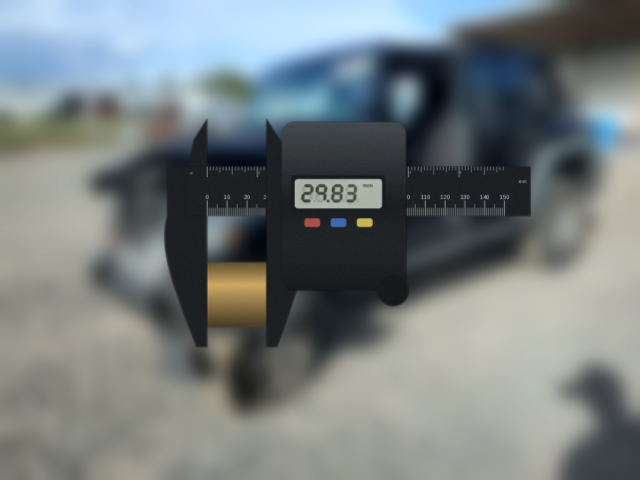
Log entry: 29.83 mm
